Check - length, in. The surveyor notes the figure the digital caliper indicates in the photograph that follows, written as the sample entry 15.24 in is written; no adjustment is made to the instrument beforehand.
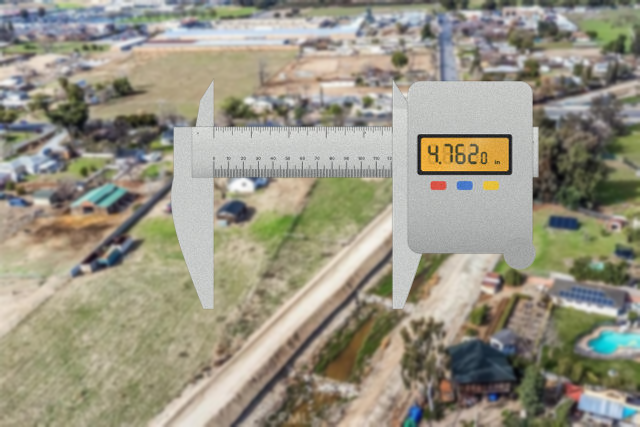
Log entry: 4.7620 in
